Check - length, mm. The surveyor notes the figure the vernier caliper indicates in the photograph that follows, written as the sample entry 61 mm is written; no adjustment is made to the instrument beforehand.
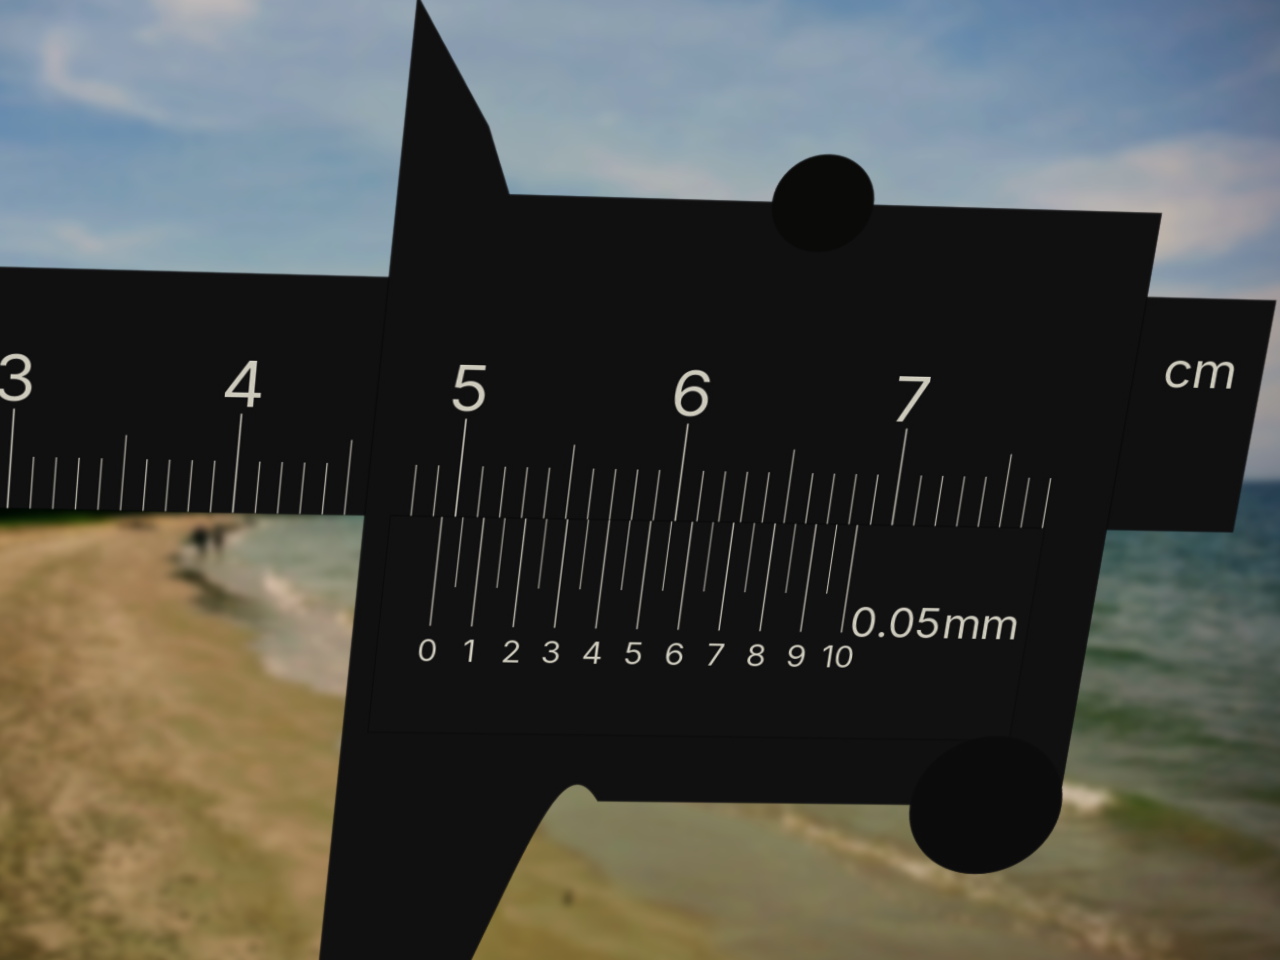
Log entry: 49.4 mm
